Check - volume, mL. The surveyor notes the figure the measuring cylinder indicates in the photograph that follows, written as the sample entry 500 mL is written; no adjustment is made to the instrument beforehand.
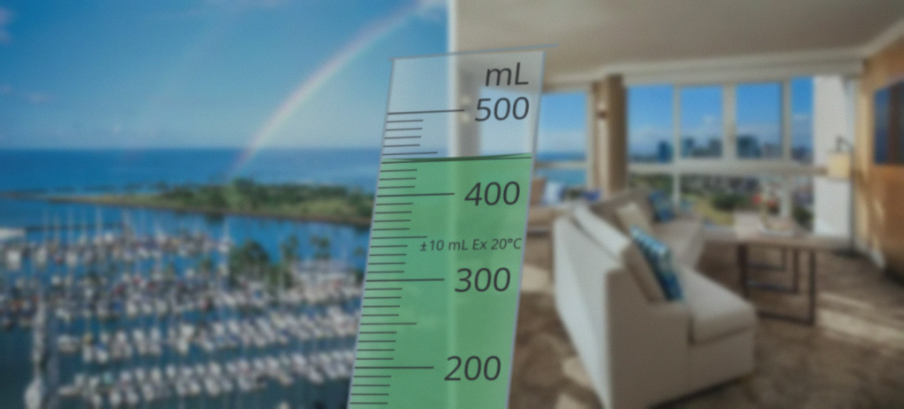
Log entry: 440 mL
